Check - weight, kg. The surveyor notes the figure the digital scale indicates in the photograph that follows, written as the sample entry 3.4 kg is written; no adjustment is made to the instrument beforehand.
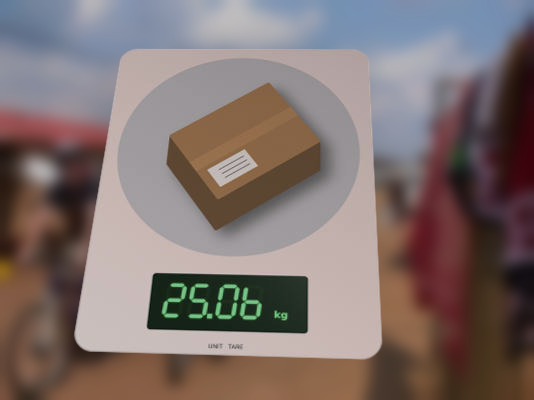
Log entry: 25.06 kg
